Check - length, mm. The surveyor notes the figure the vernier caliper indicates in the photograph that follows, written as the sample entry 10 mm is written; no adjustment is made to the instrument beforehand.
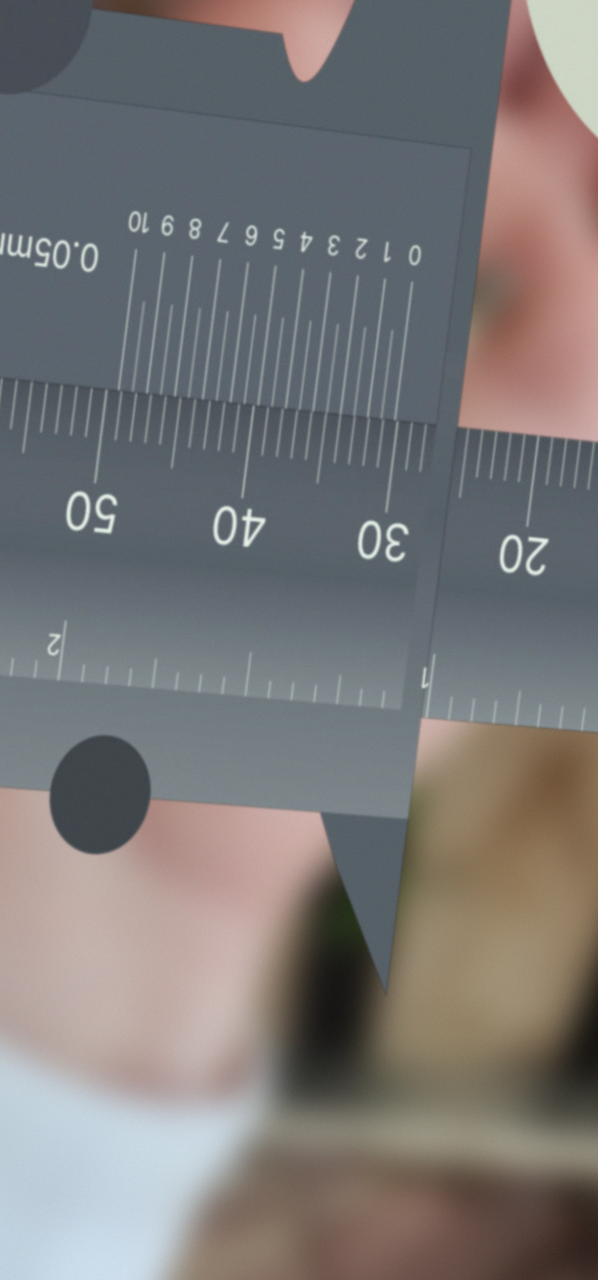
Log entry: 30.2 mm
